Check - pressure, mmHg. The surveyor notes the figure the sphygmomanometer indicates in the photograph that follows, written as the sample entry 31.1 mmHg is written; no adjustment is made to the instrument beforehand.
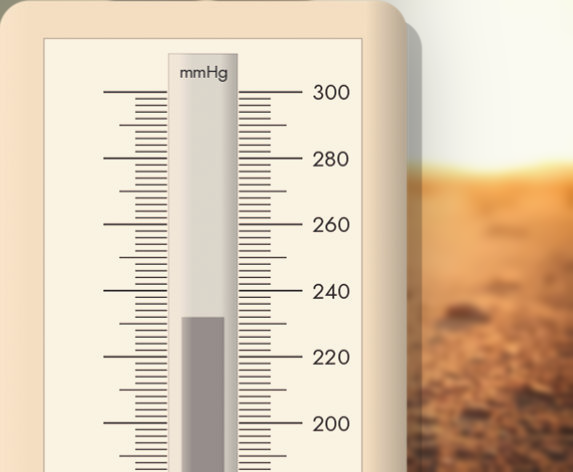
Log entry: 232 mmHg
